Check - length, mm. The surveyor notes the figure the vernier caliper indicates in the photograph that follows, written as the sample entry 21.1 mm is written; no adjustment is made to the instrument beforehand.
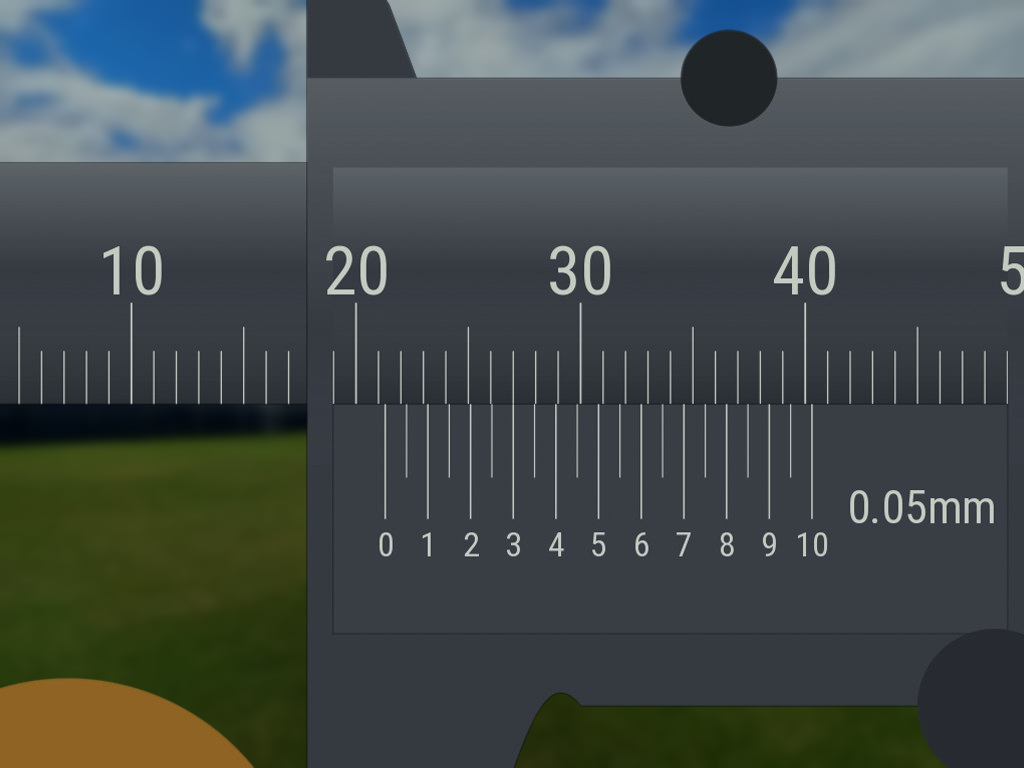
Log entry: 21.3 mm
